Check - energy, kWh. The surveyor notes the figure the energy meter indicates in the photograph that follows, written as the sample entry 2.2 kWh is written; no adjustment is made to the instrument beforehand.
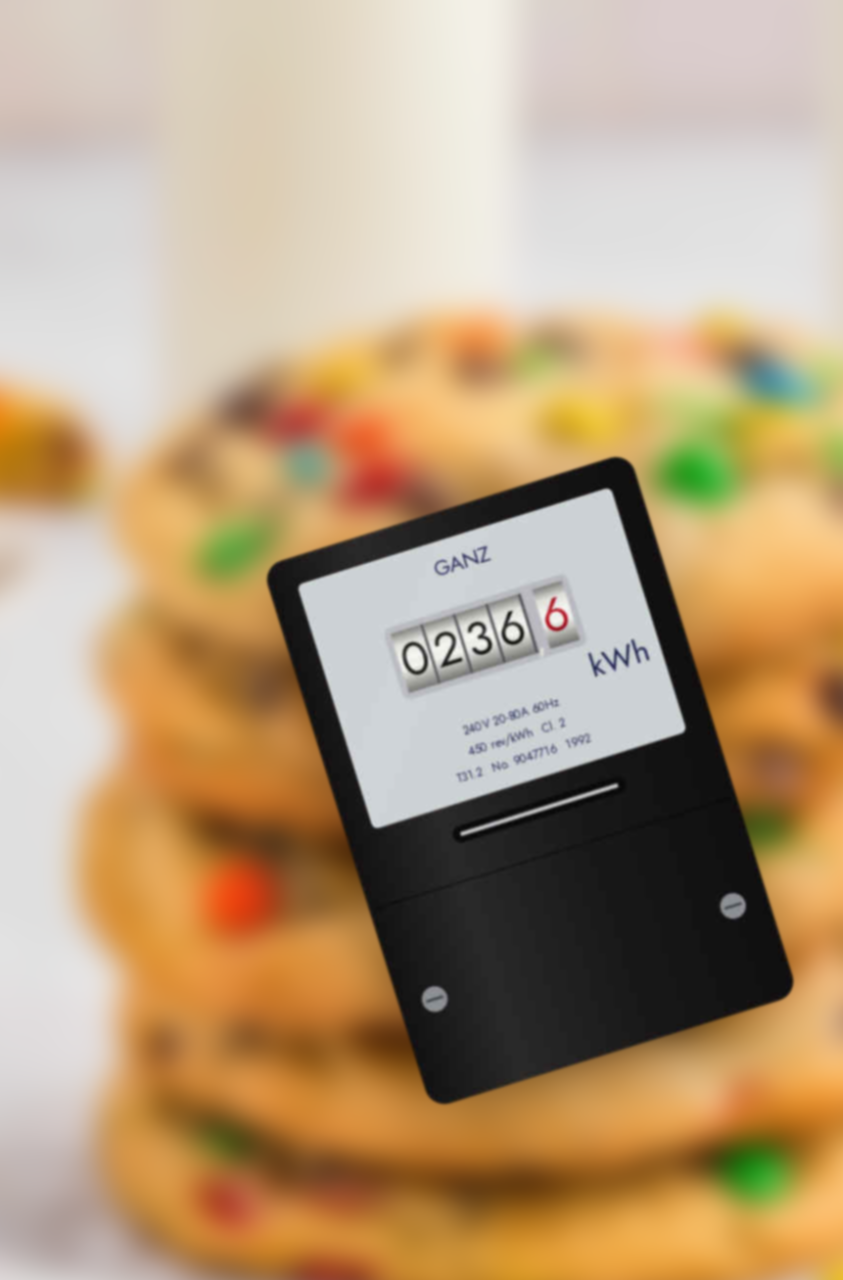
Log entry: 236.6 kWh
